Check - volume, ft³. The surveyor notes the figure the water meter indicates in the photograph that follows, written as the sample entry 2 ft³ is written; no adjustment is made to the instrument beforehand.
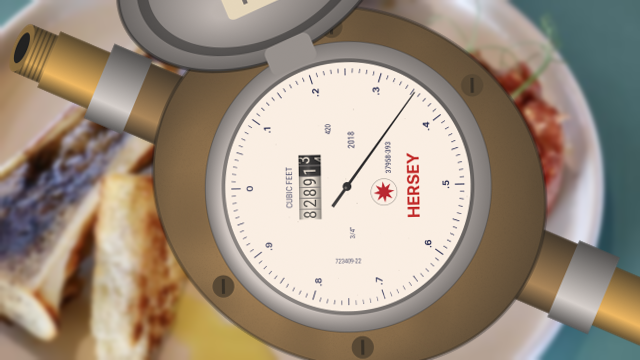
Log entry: 828913.35 ft³
